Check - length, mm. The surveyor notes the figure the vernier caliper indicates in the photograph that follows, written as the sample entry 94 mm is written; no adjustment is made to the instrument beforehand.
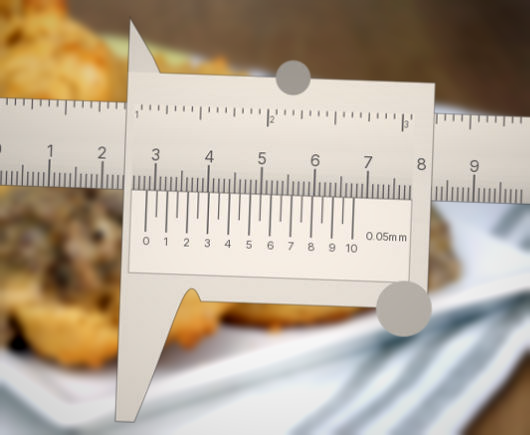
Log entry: 28.5 mm
